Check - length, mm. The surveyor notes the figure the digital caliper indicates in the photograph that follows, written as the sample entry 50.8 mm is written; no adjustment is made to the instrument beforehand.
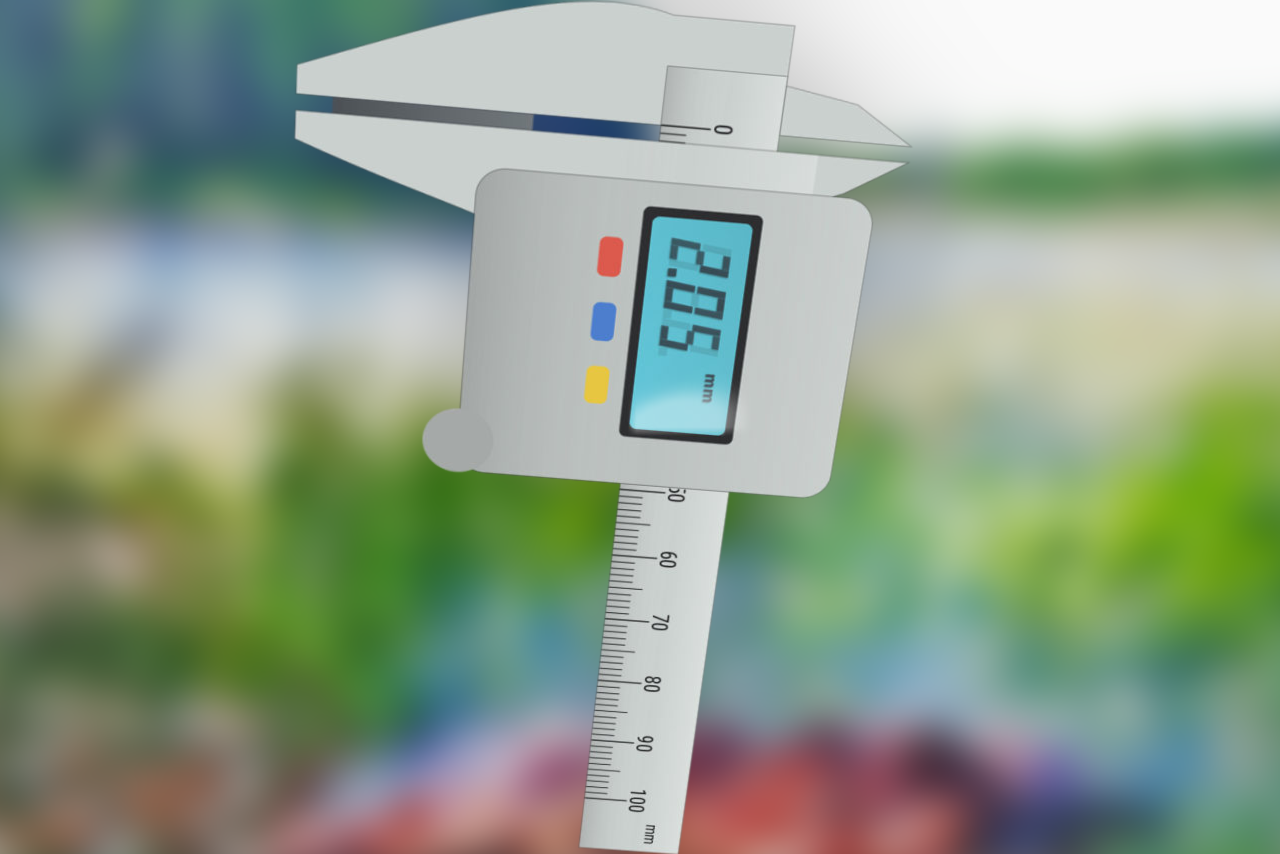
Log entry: 2.05 mm
